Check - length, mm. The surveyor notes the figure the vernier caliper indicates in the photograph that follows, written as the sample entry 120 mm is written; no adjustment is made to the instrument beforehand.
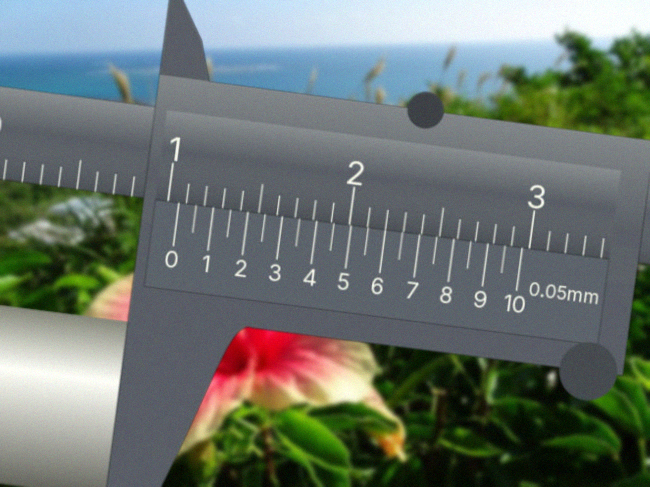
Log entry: 10.6 mm
